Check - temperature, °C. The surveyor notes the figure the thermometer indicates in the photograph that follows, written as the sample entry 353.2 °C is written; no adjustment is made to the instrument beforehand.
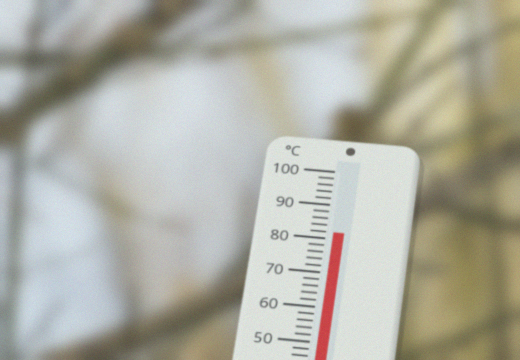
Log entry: 82 °C
